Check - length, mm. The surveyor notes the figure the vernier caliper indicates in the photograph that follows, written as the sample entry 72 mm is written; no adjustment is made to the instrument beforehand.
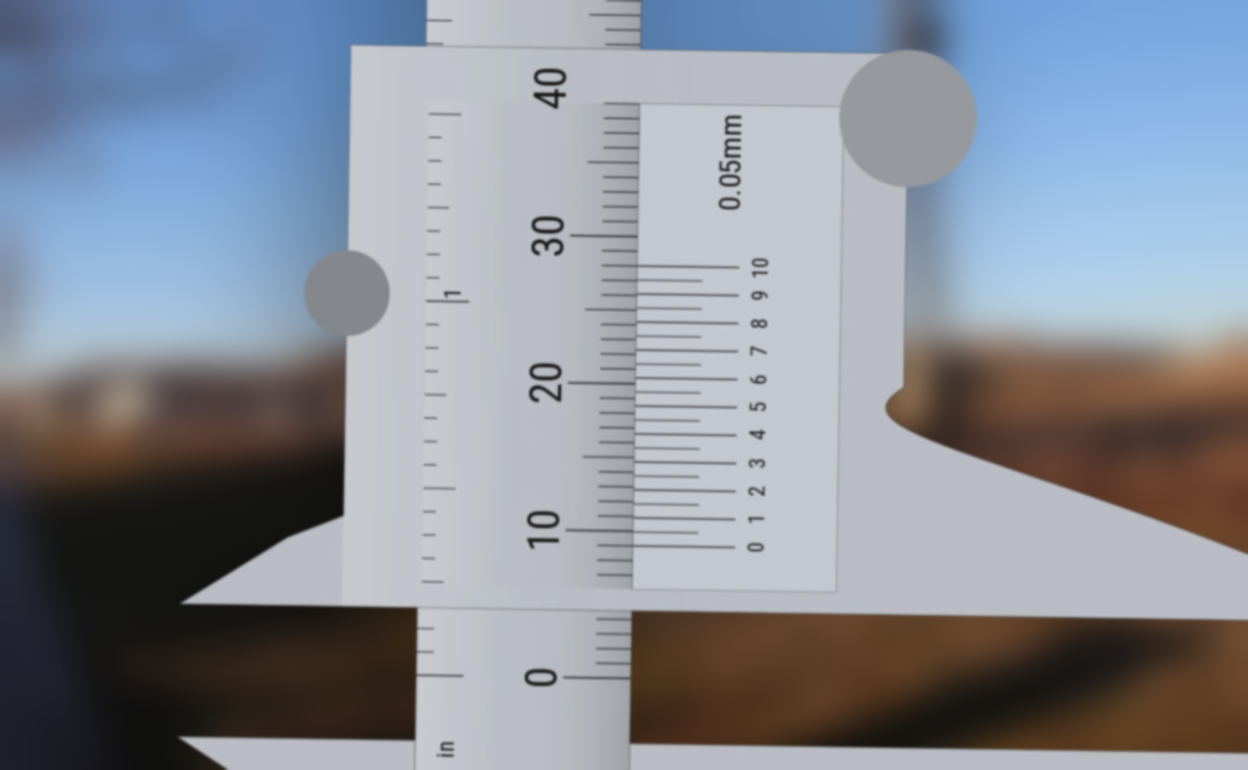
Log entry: 9.0 mm
